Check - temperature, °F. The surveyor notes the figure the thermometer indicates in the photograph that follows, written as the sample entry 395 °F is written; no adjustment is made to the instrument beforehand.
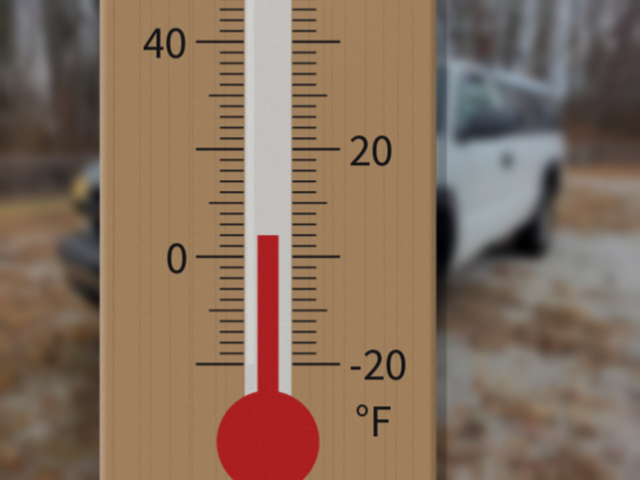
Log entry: 4 °F
